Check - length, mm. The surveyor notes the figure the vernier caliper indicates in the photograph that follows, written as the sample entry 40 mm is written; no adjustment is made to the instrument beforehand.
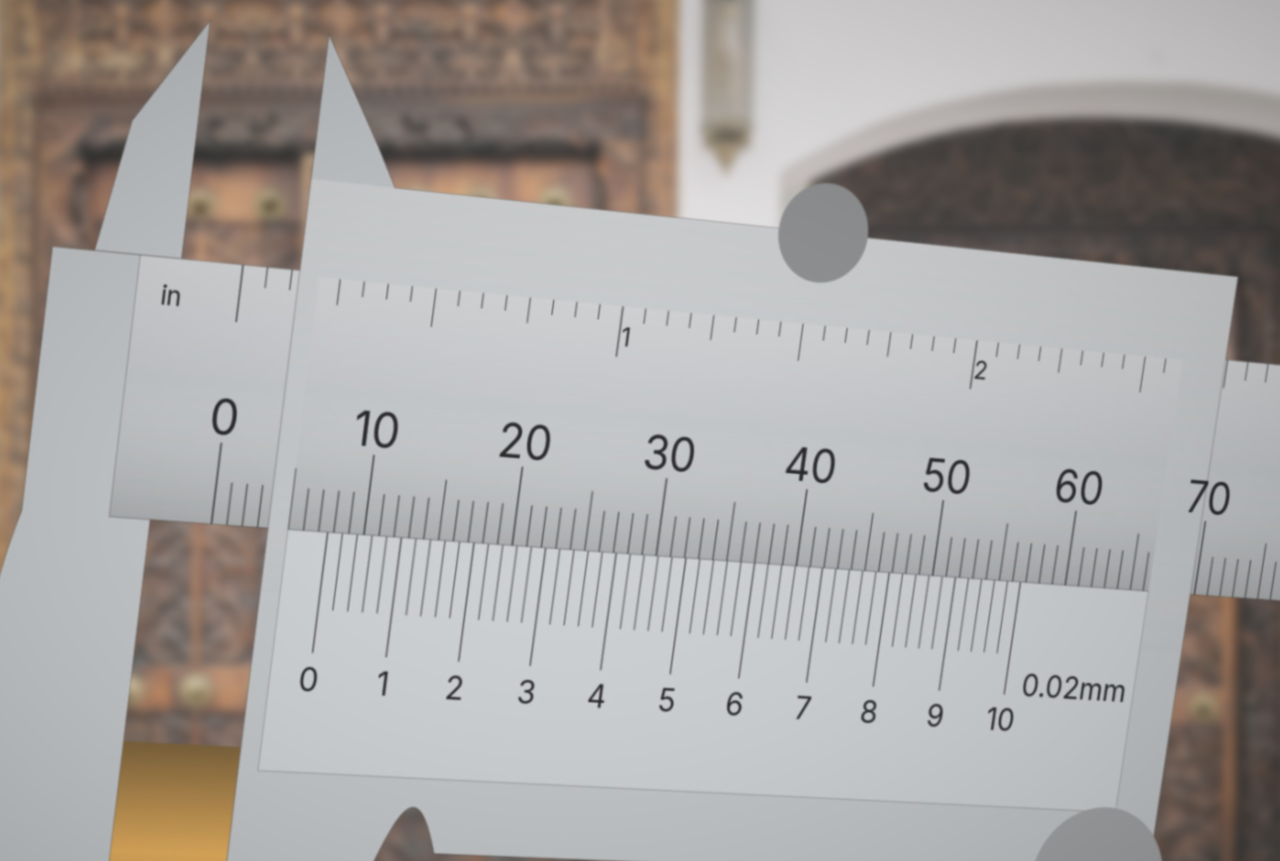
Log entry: 7.6 mm
